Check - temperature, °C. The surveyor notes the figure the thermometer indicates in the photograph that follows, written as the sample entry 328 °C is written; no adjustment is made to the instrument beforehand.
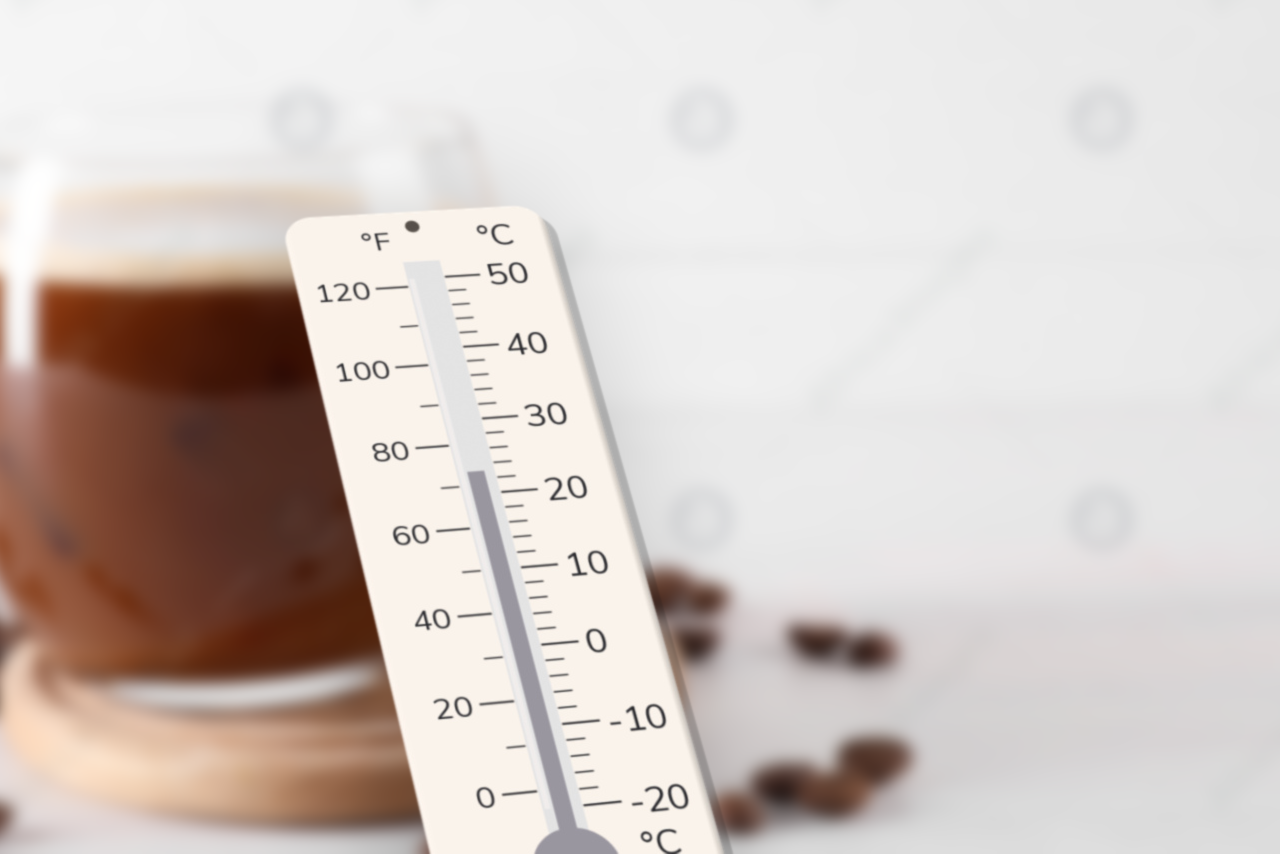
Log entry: 23 °C
